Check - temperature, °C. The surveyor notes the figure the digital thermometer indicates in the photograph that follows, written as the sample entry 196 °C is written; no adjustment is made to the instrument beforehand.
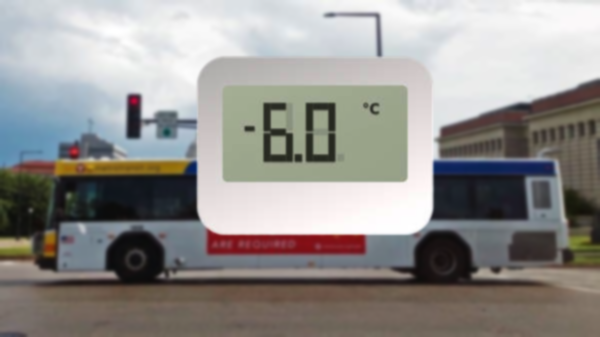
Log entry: -6.0 °C
